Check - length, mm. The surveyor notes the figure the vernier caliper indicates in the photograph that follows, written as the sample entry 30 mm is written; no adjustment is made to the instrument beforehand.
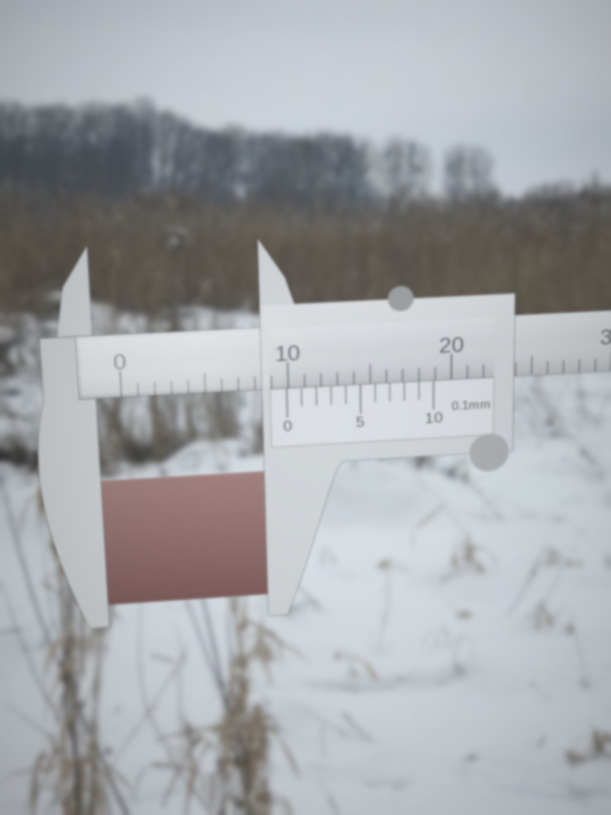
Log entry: 9.9 mm
